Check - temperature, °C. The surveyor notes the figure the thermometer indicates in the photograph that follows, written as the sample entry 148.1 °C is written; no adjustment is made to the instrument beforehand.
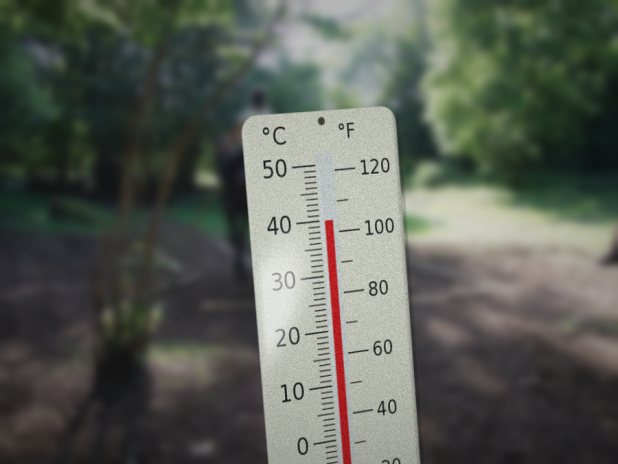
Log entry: 40 °C
